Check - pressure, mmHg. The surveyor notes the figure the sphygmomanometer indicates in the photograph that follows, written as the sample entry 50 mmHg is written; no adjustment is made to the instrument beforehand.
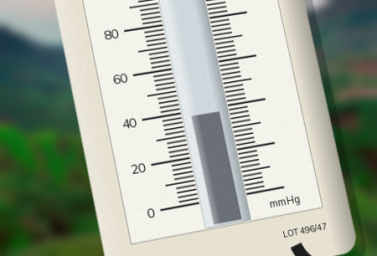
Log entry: 38 mmHg
